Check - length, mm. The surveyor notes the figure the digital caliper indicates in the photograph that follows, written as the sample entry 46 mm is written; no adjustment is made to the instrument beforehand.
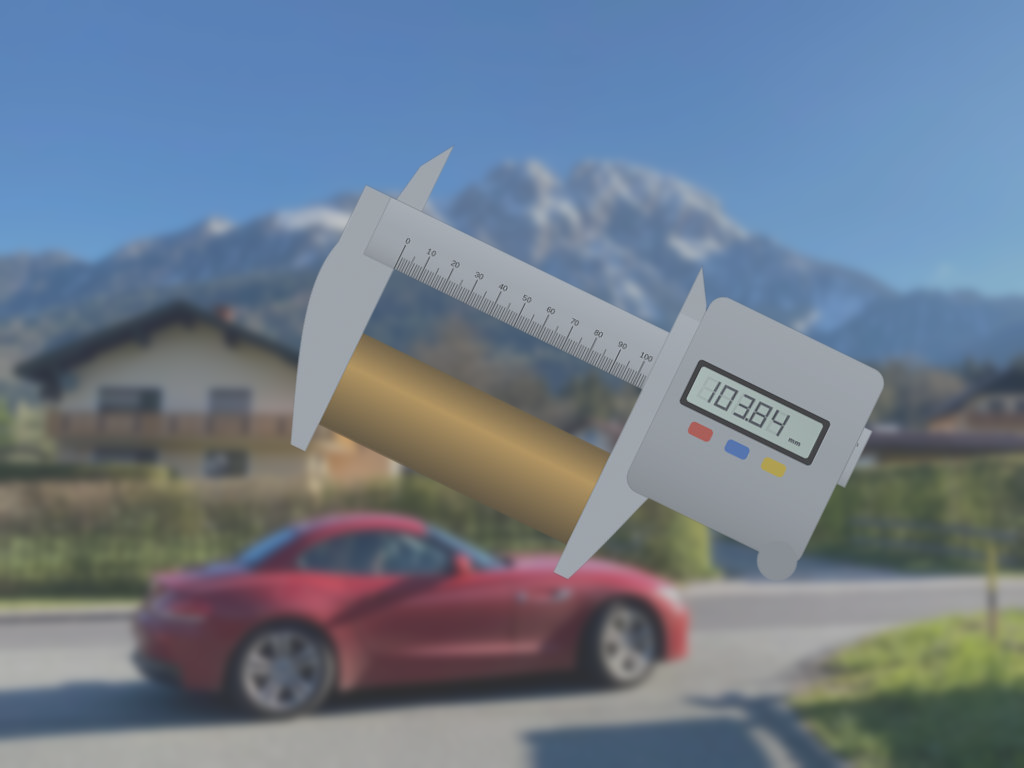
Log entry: 103.84 mm
